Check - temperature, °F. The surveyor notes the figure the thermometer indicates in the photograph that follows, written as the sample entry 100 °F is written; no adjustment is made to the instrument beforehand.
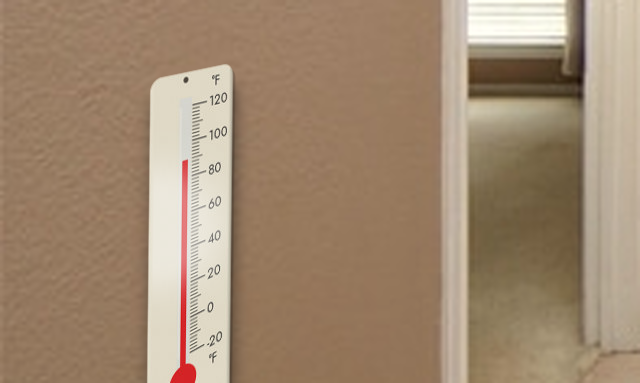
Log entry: 90 °F
